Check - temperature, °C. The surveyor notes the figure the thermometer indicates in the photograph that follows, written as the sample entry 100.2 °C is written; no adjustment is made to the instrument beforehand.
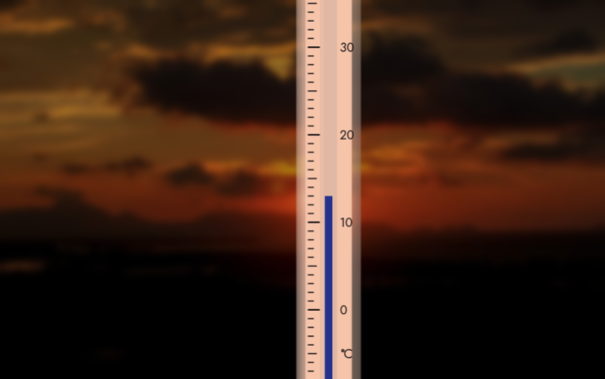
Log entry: 13 °C
